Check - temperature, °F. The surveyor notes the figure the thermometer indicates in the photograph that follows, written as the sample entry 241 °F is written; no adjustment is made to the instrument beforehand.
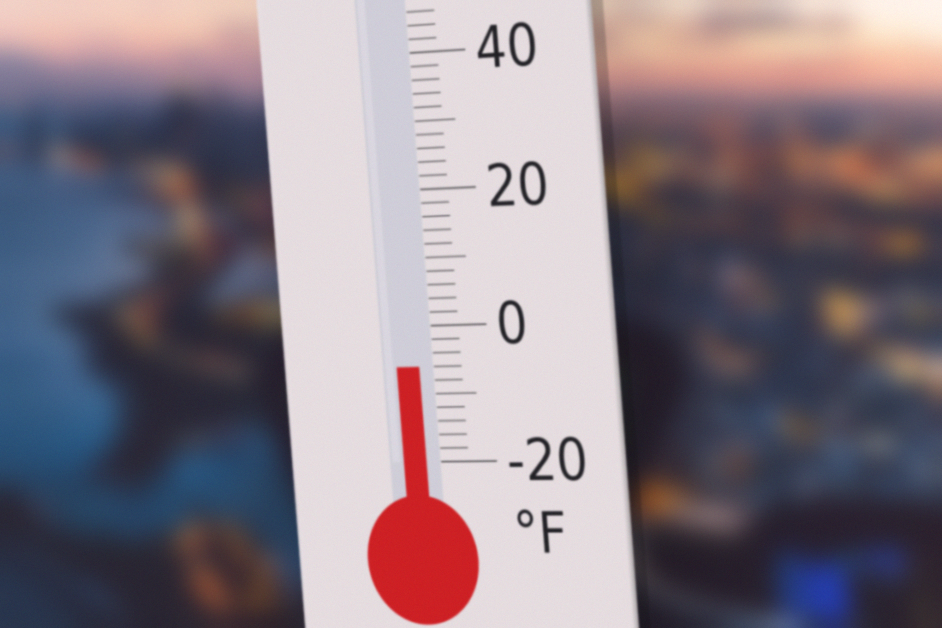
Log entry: -6 °F
